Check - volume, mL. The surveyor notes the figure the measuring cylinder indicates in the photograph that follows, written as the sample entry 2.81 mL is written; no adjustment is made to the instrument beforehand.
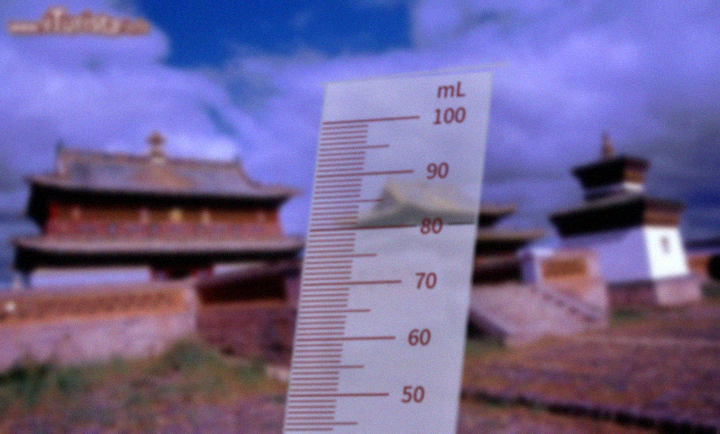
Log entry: 80 mL
